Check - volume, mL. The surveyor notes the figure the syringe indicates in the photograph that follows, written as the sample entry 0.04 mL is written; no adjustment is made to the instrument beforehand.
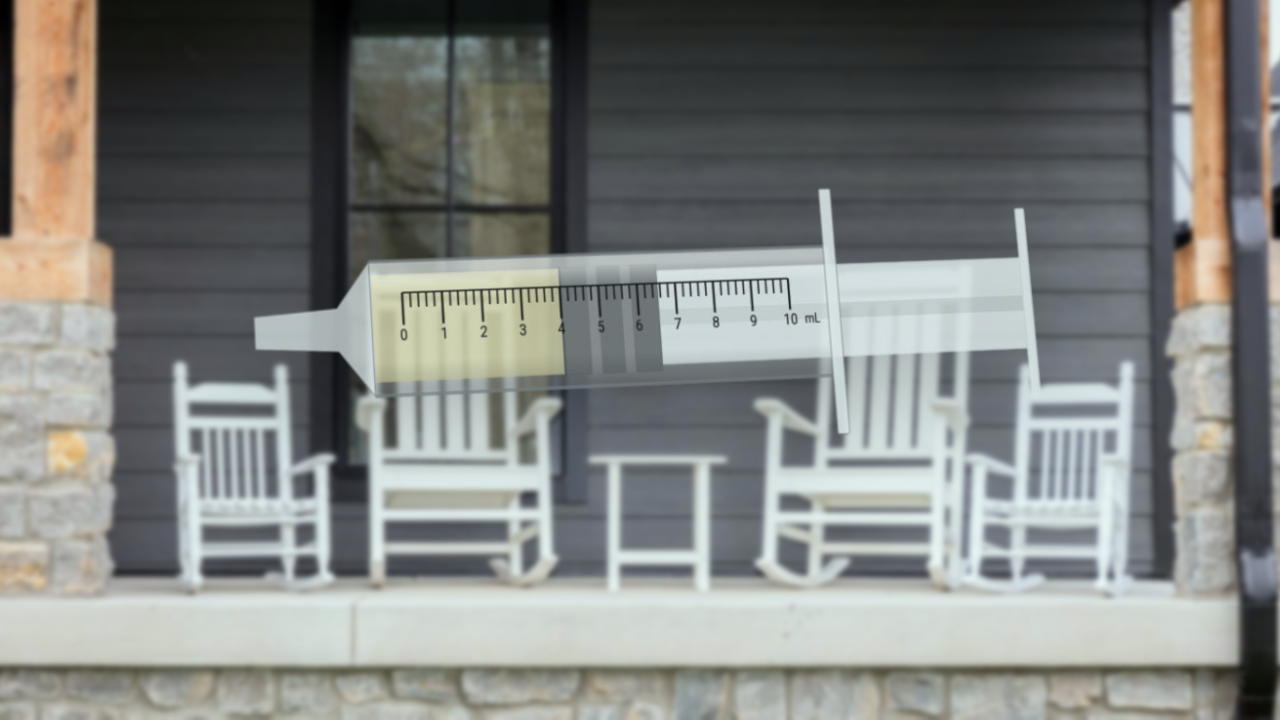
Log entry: 4 mL
